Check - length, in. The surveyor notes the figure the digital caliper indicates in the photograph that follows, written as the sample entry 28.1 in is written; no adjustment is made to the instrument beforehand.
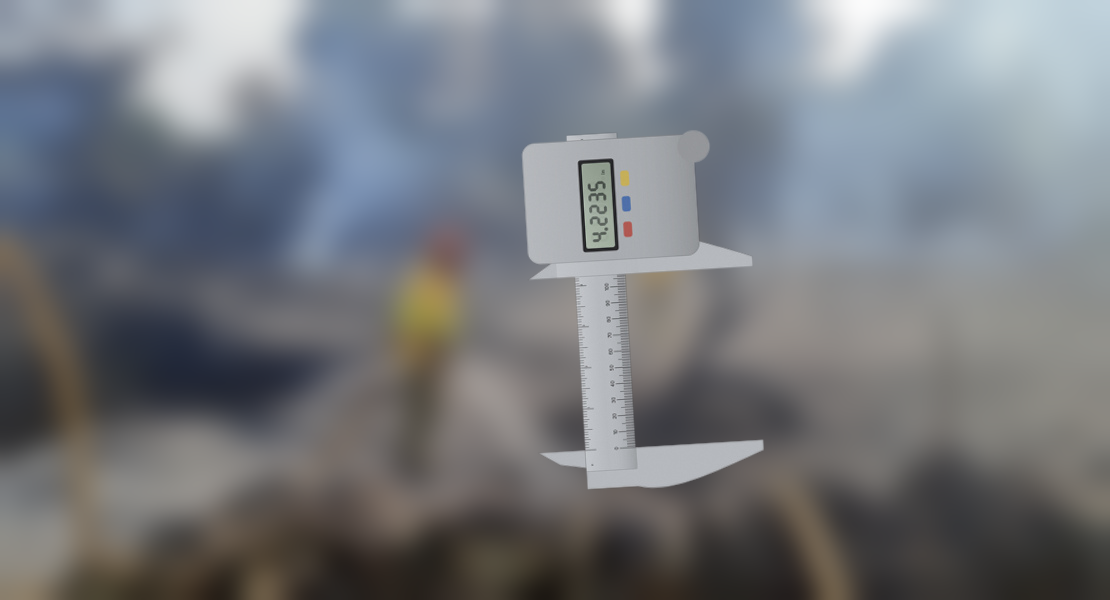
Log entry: 4.2235 in
